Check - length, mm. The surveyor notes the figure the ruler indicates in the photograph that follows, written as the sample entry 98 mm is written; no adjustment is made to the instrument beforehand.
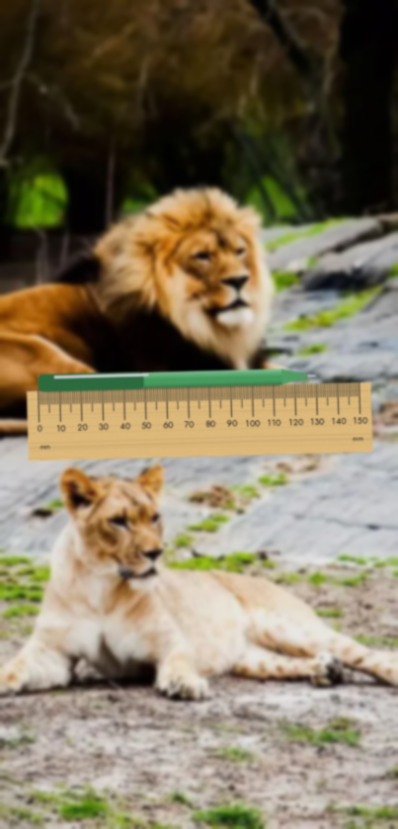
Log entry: 130 mm
